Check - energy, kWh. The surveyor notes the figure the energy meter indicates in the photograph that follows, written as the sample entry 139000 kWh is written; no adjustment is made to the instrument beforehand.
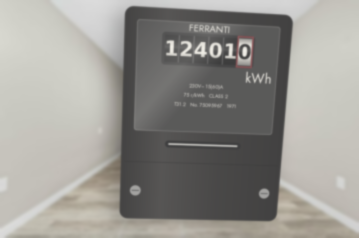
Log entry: 12401.0 kWh
